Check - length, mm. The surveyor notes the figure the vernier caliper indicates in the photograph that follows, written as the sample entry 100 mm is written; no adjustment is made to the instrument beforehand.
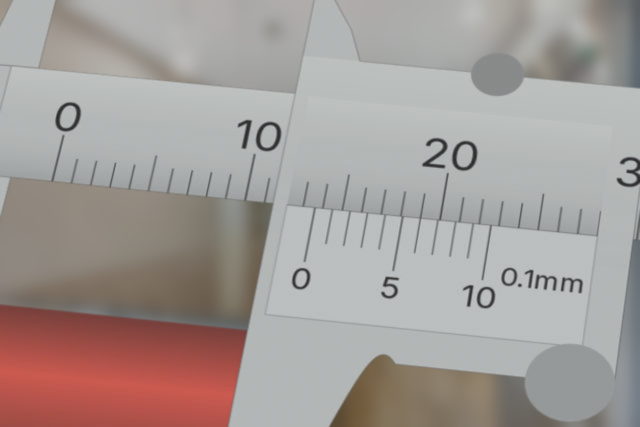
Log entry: 13.6 mm
